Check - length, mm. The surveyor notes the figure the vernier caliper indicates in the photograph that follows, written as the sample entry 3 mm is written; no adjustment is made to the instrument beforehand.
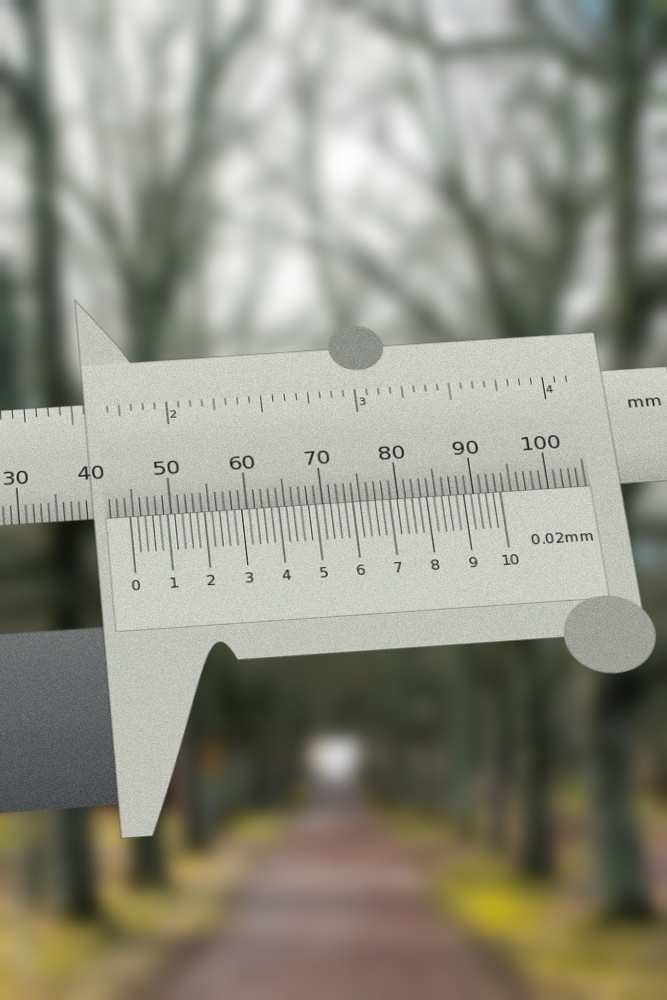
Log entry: 44.6 mm
